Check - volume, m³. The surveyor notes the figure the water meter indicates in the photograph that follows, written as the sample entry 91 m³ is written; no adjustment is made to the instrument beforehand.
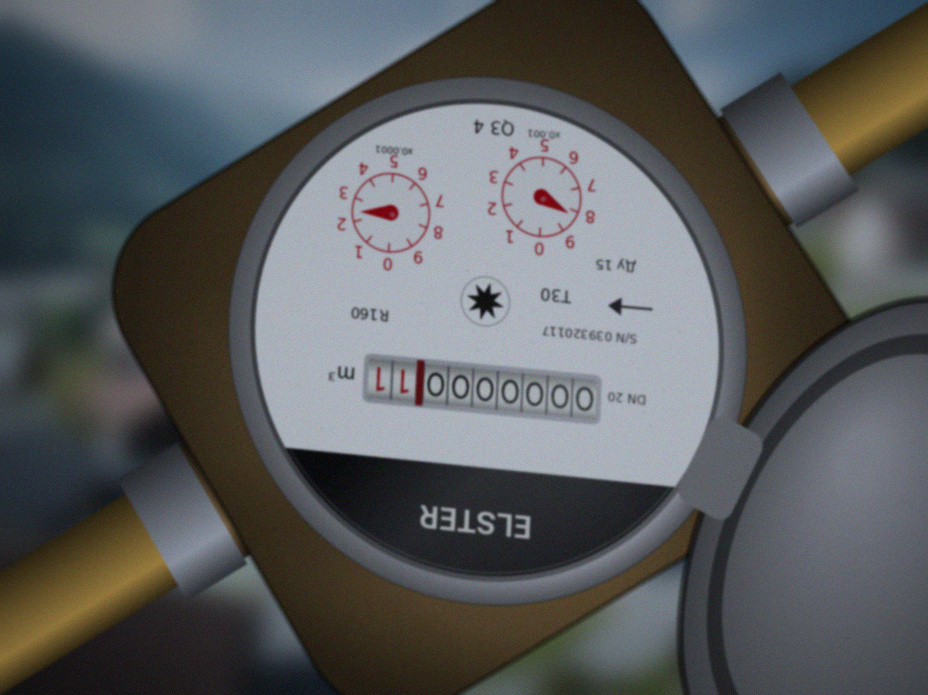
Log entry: 0.1182 m³
